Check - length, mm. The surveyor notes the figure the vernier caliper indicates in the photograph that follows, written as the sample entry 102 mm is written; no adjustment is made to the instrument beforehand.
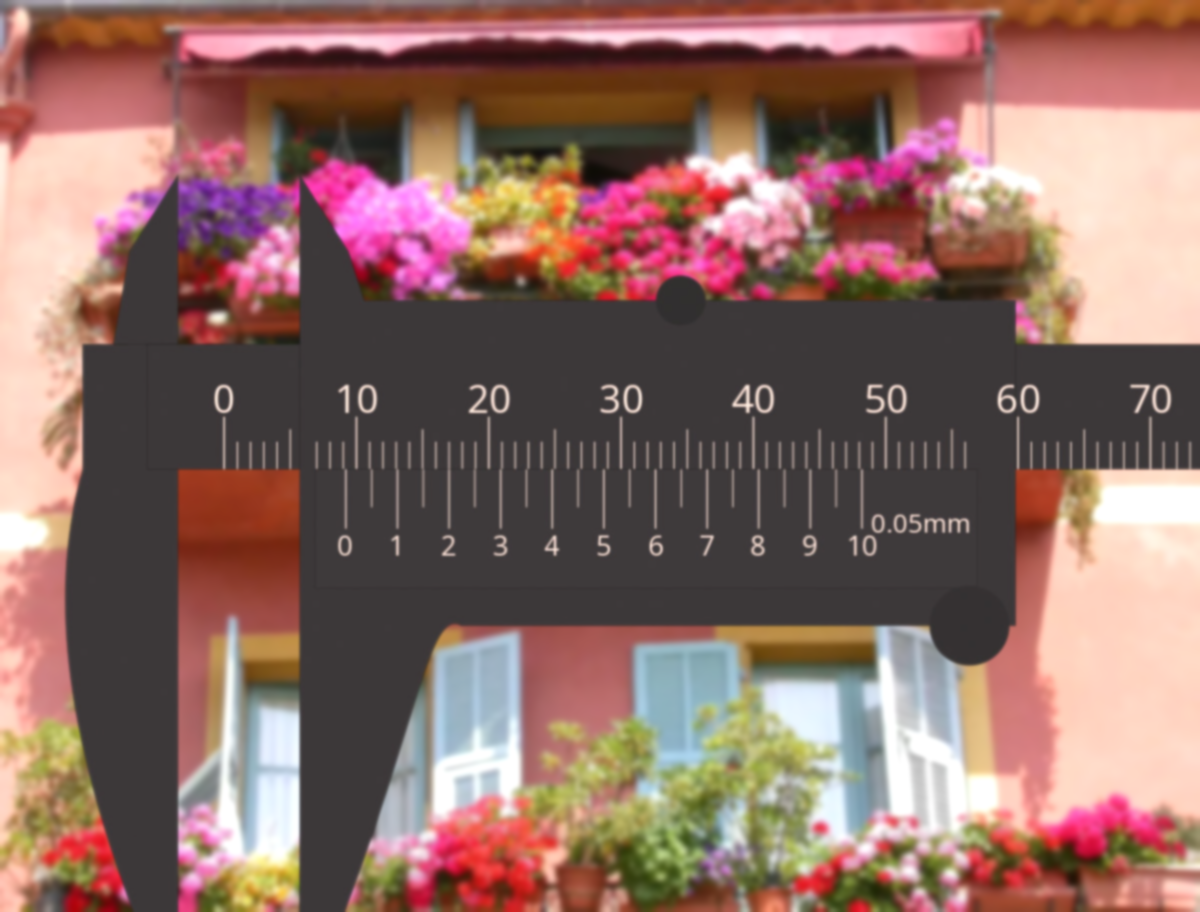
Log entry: 9.2 mm
